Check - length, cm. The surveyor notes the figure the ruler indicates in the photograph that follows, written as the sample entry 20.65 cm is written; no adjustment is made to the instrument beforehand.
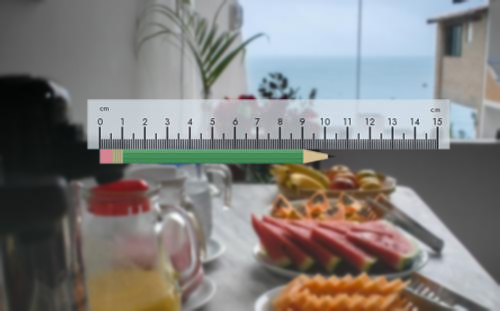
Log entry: 10.5 cm
